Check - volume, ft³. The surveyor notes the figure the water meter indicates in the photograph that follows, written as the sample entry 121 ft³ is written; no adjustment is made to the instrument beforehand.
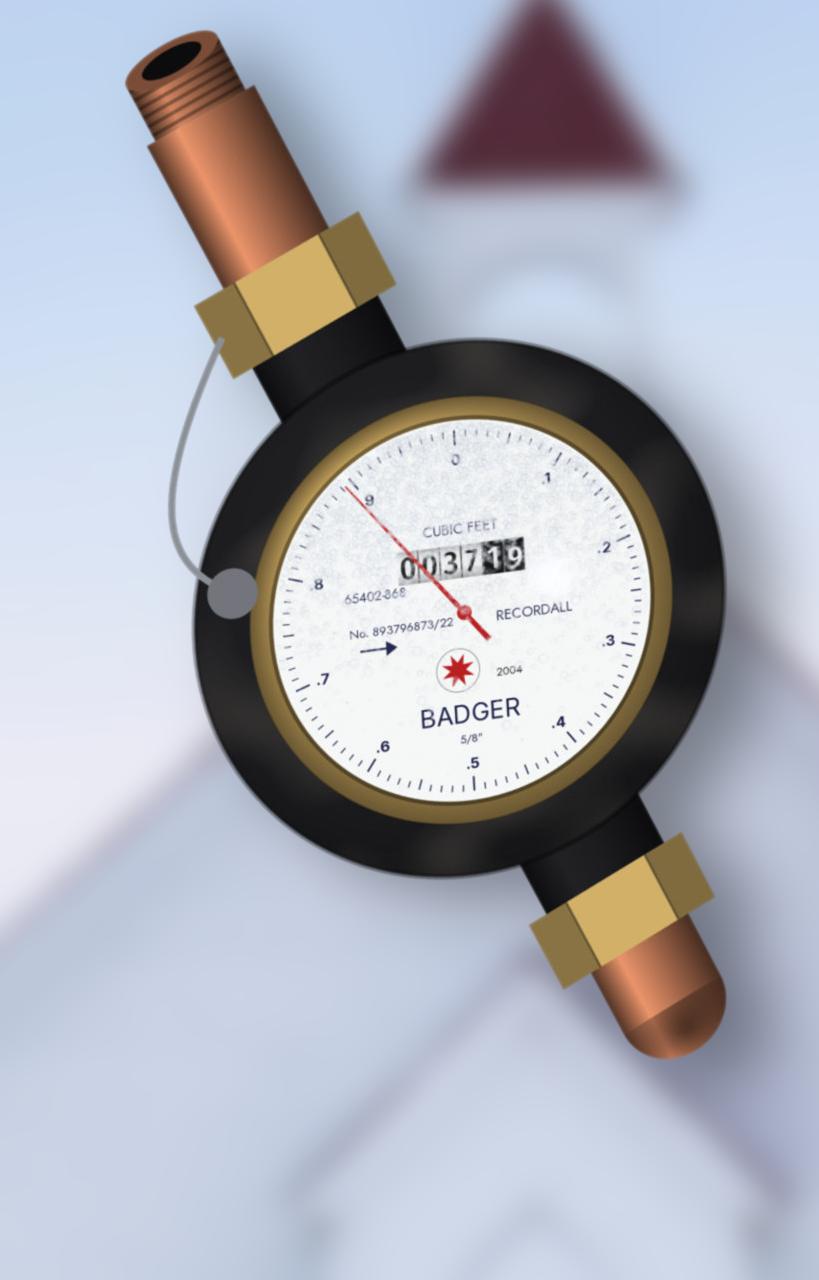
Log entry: 3718.89 ft³
